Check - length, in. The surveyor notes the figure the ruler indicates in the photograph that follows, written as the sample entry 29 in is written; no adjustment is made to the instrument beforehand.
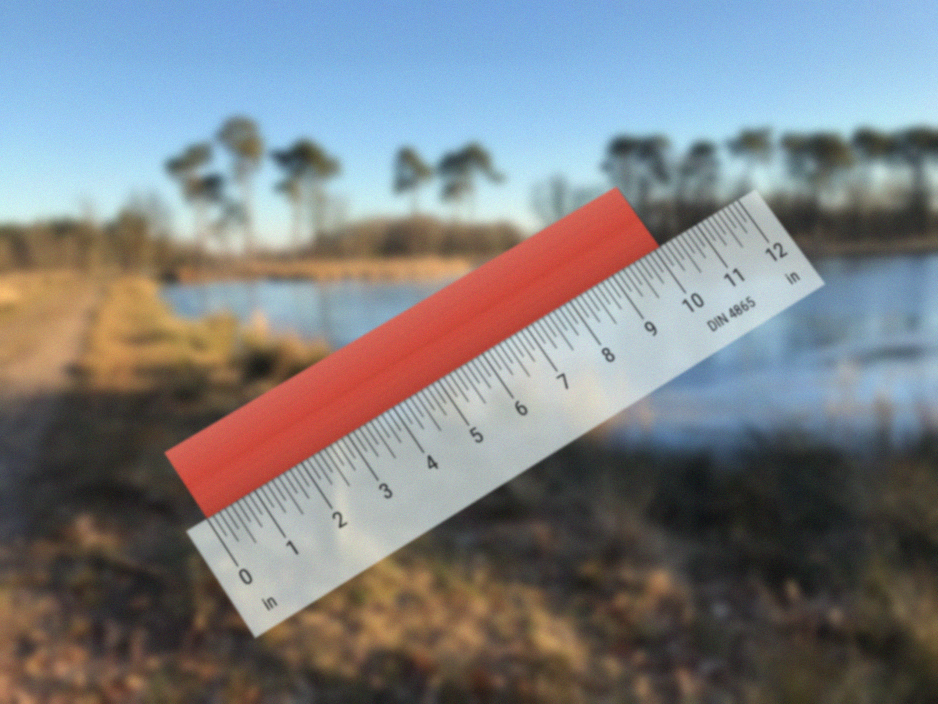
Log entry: 10.125 in
